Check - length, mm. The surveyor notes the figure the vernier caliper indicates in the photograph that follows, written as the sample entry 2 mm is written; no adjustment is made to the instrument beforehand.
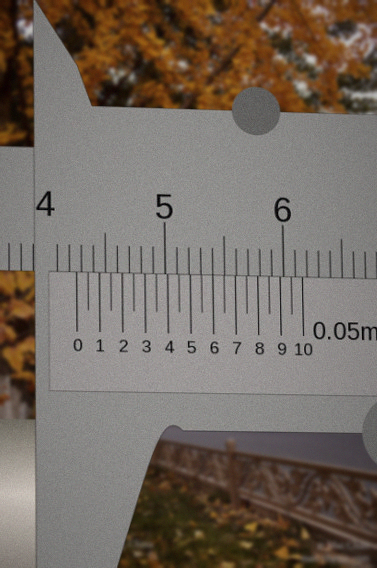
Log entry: 42.6 mm
